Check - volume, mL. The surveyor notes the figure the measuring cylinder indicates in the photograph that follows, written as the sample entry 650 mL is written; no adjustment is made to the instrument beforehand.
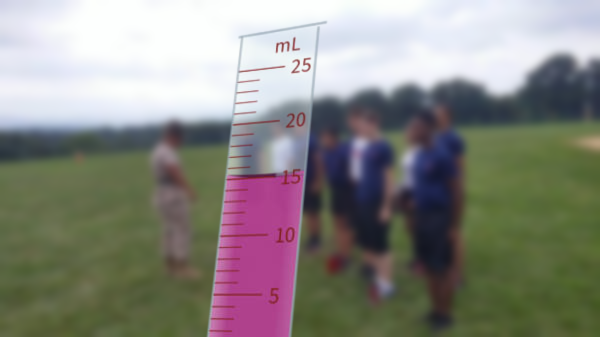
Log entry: 15 mL
